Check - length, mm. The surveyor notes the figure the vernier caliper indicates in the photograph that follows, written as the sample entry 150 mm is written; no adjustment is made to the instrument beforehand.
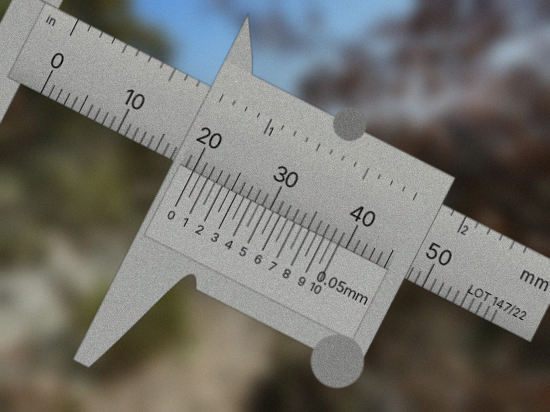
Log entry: 20.0 mm
